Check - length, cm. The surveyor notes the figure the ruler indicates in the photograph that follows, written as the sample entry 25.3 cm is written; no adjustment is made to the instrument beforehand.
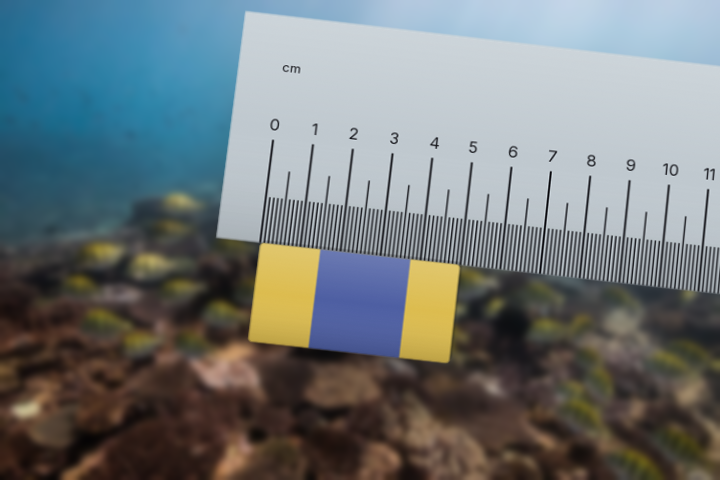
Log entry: 5 cm
